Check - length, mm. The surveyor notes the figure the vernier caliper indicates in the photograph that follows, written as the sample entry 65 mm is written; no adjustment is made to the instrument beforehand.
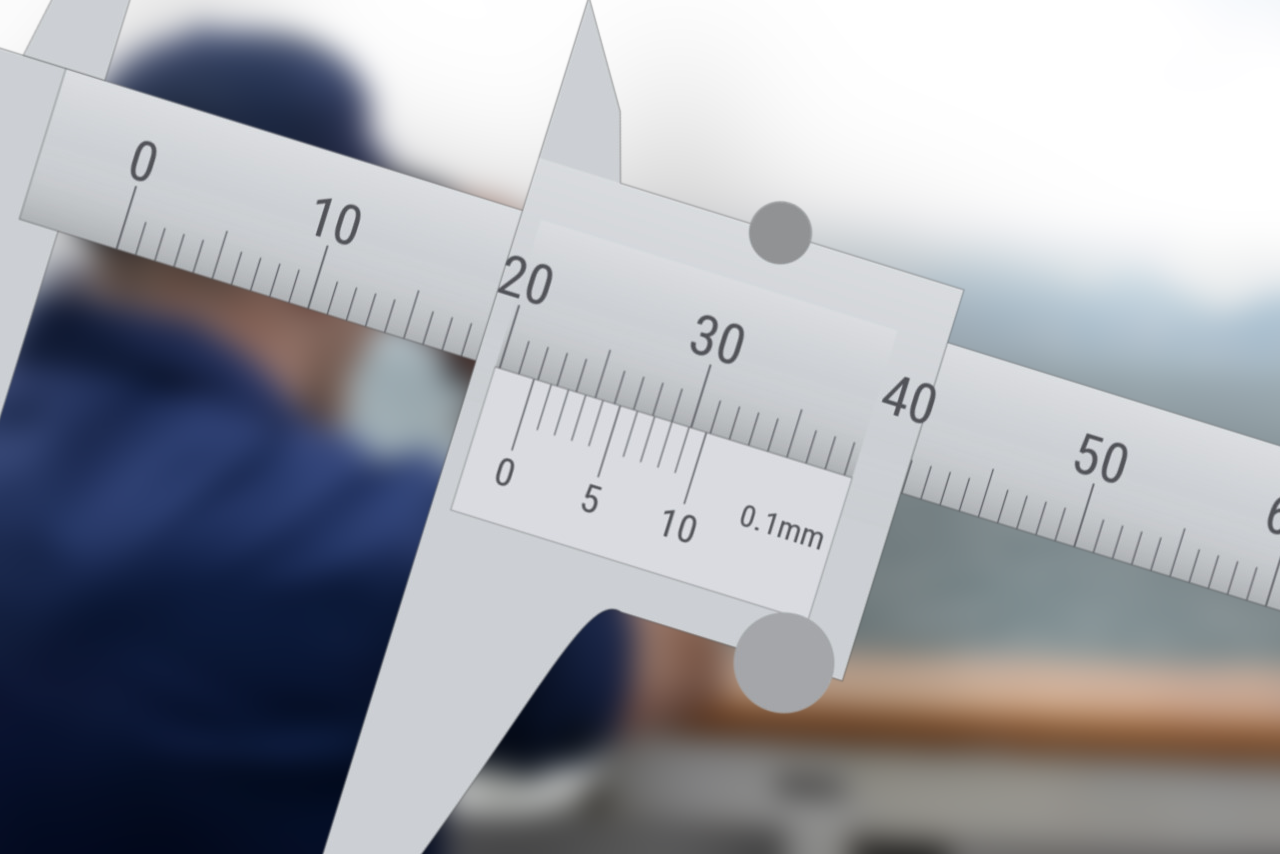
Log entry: 21.8 mm
